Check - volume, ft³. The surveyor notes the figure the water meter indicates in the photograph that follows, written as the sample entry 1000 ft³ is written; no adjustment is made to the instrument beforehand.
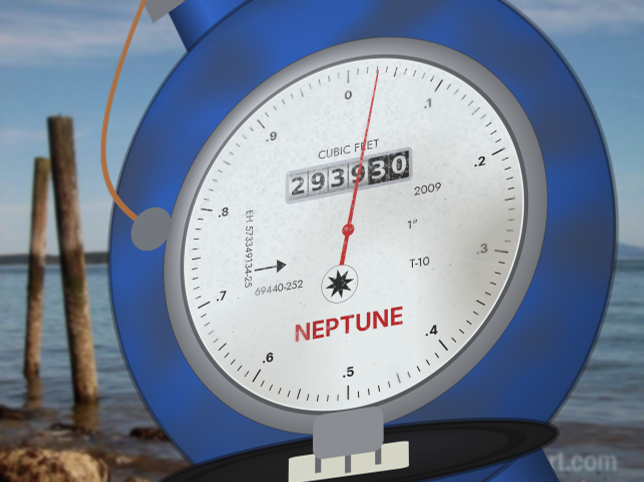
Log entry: 293930.03 ft³
